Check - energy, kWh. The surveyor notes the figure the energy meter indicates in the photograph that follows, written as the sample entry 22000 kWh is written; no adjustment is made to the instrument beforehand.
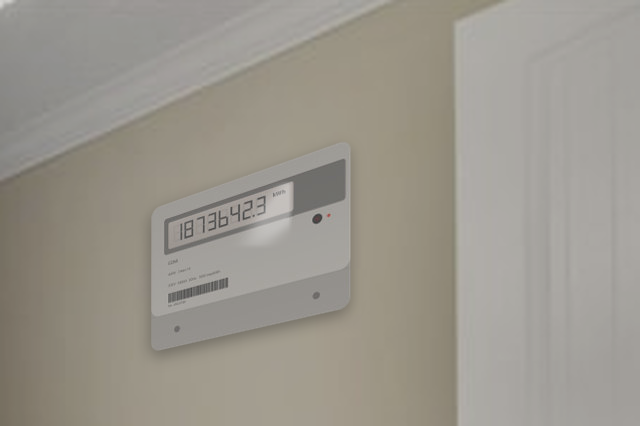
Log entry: 1873642.3 kWh
